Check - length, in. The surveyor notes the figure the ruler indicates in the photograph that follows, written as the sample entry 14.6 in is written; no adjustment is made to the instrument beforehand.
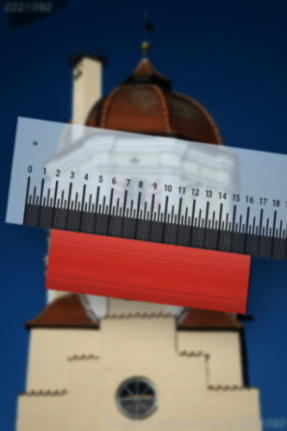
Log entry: 14.5 in
